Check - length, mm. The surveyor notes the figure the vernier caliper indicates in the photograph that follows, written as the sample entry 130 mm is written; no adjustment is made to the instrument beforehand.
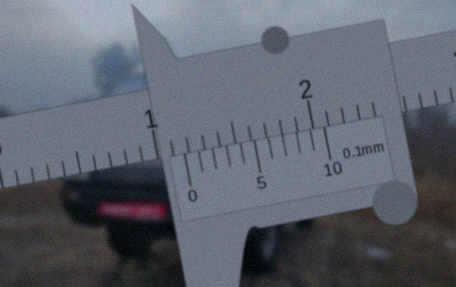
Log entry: 11.7 mm
